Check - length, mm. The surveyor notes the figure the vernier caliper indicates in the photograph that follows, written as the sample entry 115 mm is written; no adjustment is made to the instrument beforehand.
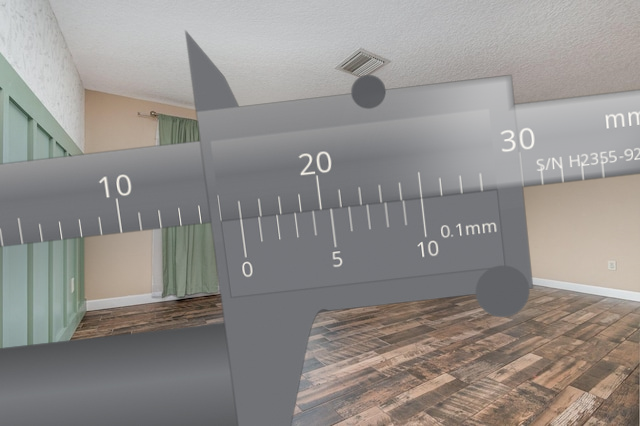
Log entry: 16.0 mm
